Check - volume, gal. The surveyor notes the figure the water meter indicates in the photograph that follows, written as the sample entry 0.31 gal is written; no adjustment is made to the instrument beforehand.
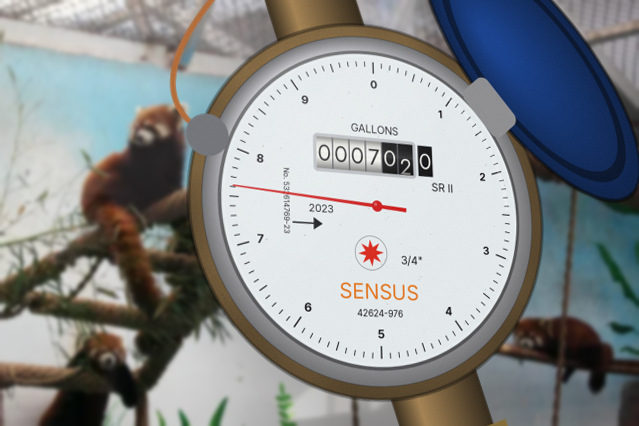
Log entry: 7017.6 gal
